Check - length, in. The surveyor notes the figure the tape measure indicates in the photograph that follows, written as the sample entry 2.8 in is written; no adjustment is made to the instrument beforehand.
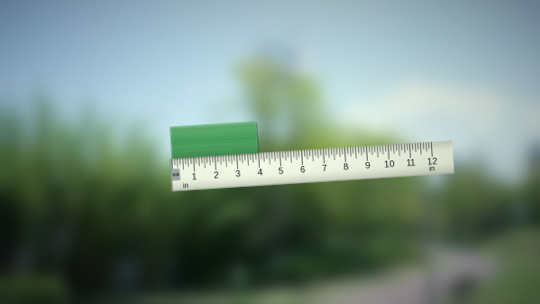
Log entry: 4 in
